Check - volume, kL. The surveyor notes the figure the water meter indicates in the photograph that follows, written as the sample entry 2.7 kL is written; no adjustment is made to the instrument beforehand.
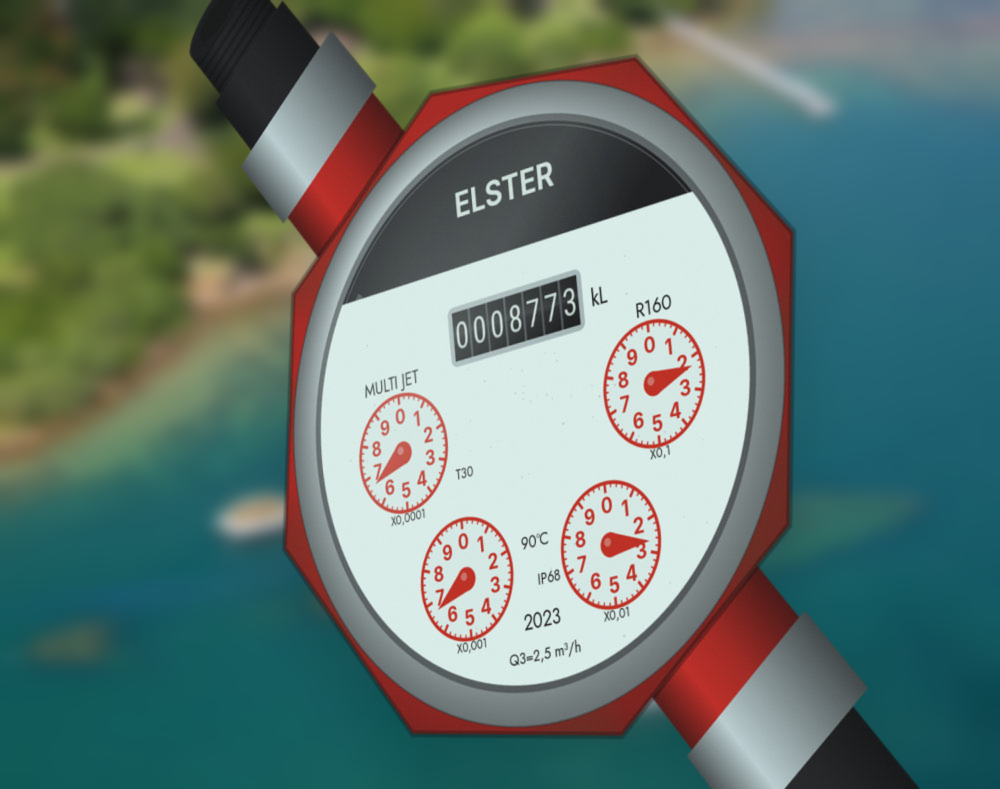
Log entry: 8773.2266 kL
